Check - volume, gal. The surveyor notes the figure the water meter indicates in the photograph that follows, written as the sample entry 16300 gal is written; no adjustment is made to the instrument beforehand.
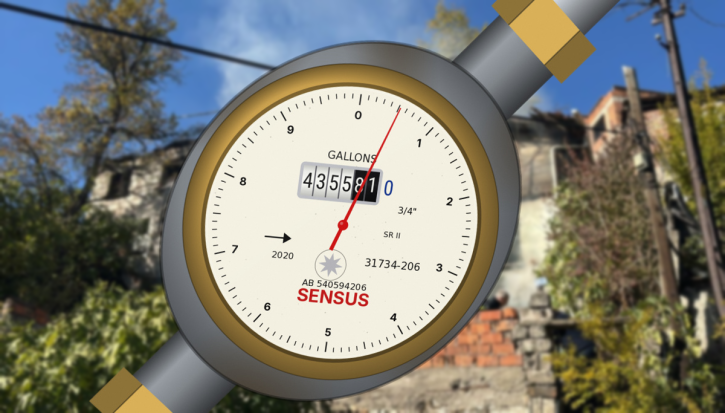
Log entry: 4355810.5 gal
